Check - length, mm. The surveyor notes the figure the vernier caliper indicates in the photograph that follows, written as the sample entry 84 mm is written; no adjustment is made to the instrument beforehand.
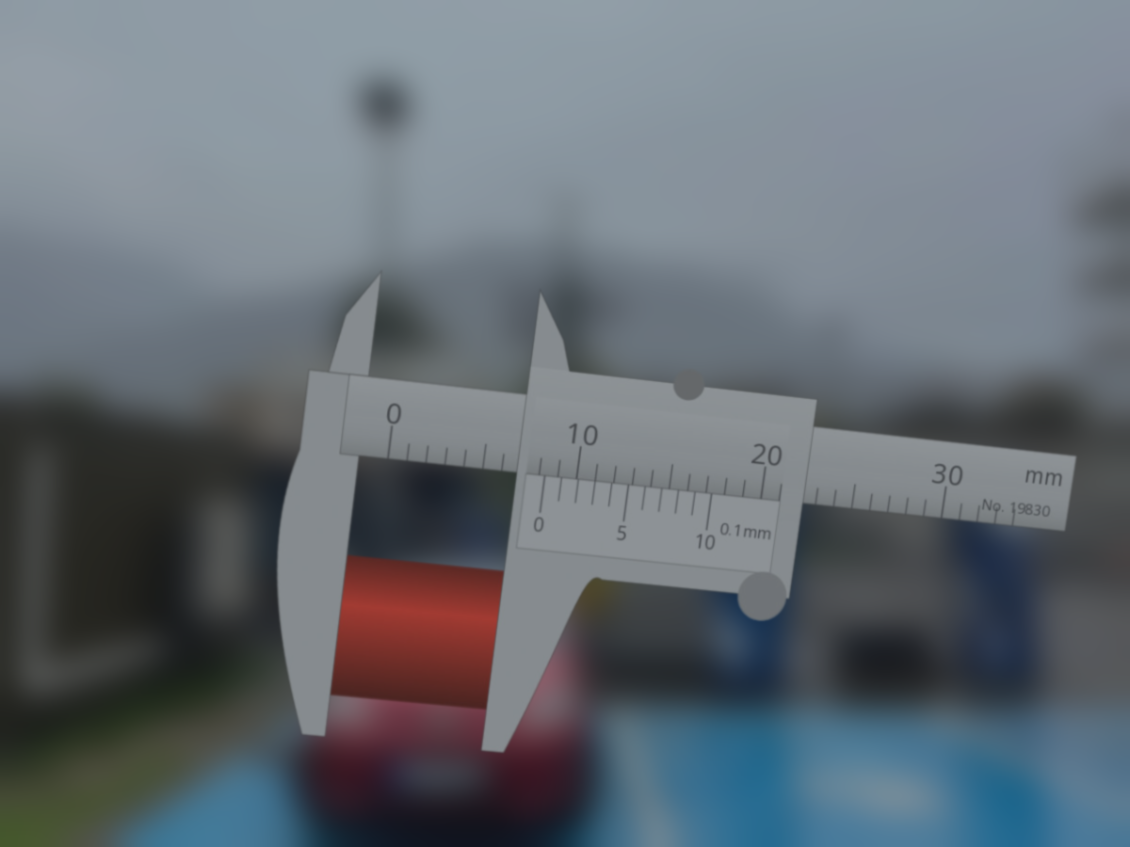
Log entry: 8.3 mm
